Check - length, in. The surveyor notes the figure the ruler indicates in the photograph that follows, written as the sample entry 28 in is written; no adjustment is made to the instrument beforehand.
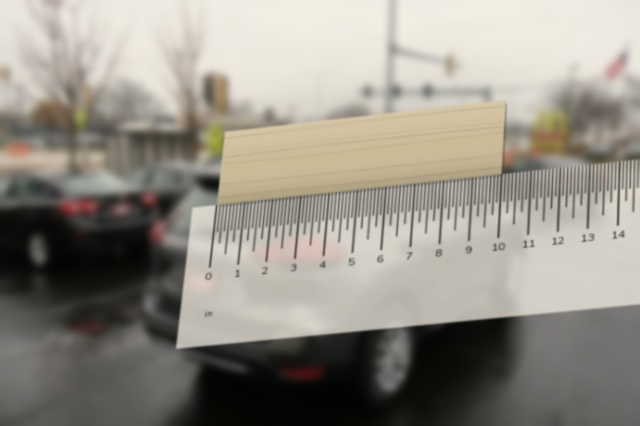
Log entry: 10 in
